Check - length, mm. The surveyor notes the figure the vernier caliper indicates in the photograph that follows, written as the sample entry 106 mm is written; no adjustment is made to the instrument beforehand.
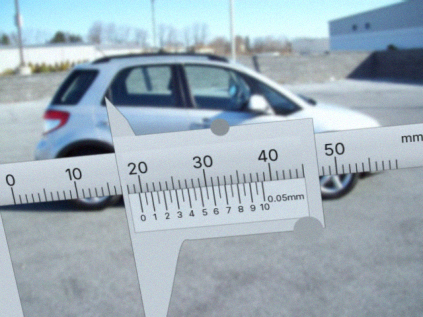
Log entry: 19.6 mm
